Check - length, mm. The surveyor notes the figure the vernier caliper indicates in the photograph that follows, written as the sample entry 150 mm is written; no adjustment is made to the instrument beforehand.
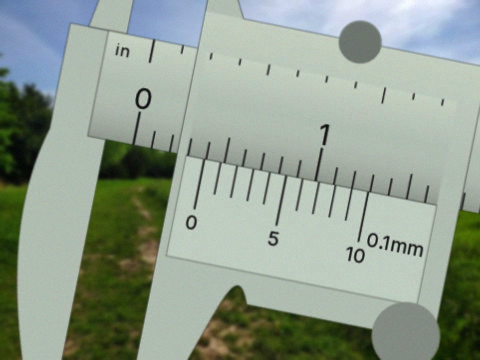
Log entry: 3.9 mm
